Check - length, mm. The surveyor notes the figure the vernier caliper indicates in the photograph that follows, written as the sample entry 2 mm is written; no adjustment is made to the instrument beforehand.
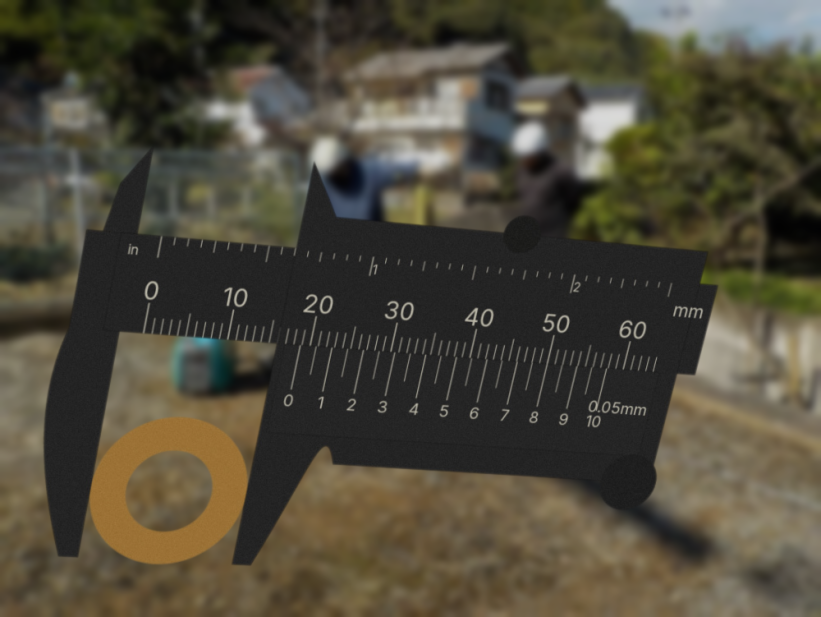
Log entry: 18.8 mm
